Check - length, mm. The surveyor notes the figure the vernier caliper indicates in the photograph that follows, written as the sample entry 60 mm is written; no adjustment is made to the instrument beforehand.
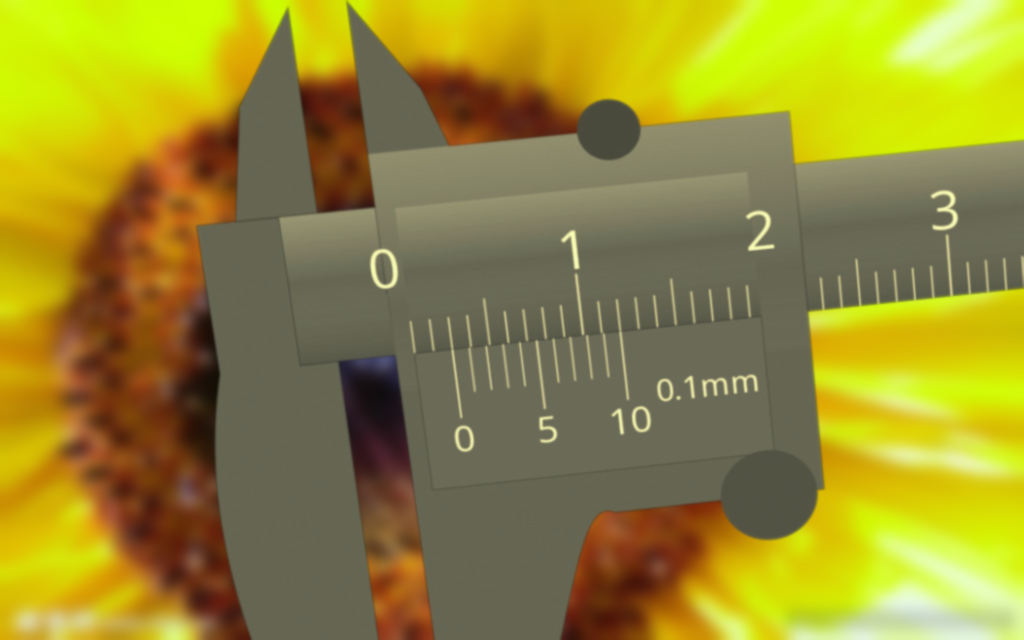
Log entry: 3.0 mm
